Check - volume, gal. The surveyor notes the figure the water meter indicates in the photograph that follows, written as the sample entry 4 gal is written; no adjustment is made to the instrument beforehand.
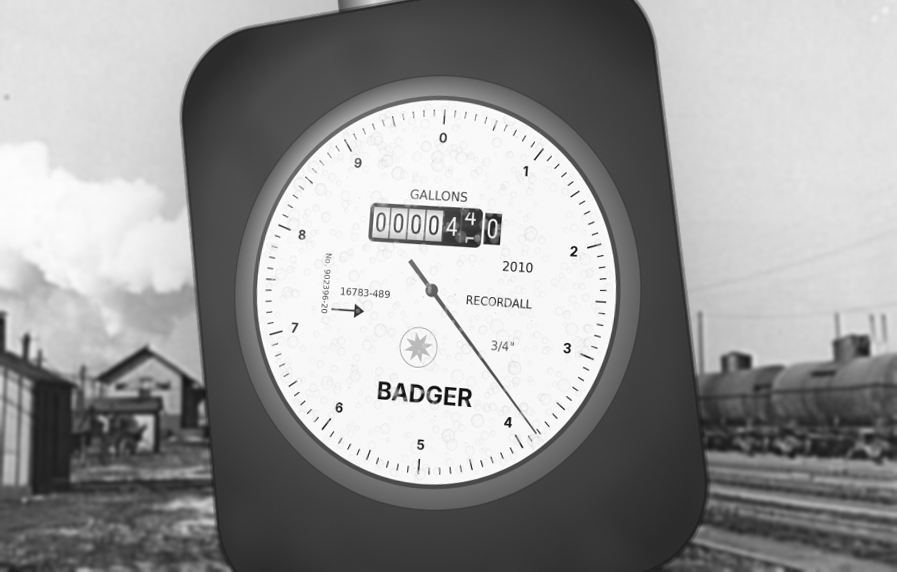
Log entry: 443.8 gal
